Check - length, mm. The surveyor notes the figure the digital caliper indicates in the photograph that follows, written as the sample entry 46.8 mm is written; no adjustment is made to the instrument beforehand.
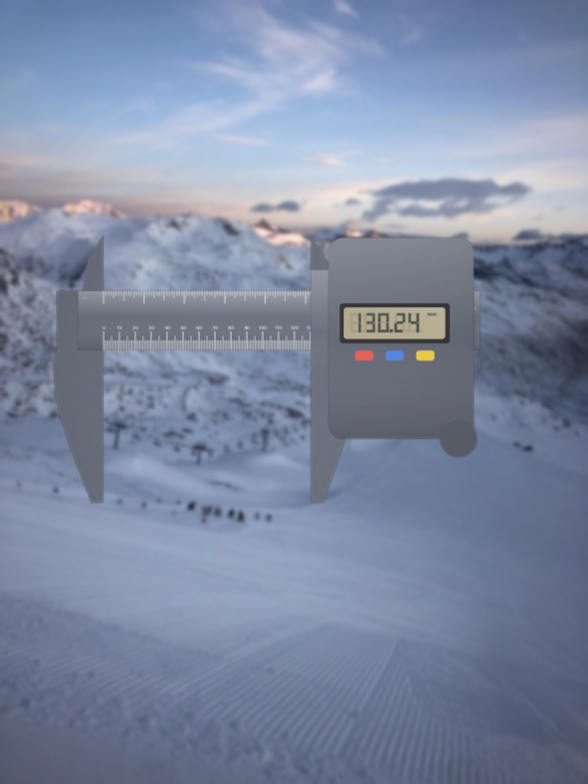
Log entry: 130.24 mm
